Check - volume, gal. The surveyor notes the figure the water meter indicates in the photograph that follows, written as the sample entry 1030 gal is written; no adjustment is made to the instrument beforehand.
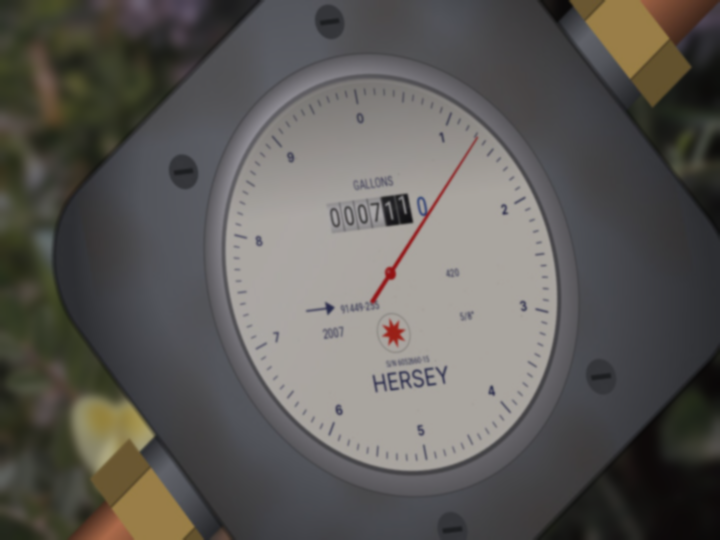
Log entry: 7111.3 gal
